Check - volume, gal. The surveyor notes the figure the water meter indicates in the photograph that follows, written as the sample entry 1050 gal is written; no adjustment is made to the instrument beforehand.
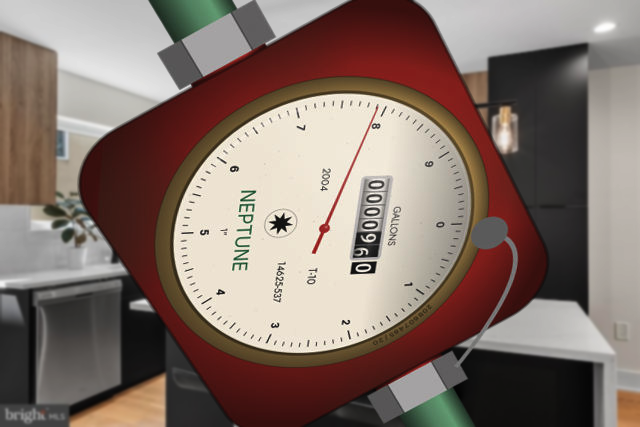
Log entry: 957.9 gal
